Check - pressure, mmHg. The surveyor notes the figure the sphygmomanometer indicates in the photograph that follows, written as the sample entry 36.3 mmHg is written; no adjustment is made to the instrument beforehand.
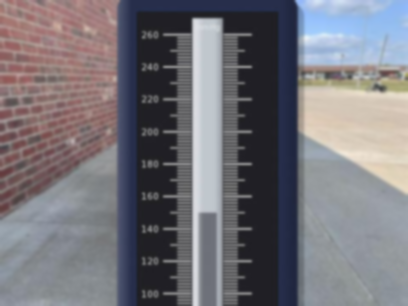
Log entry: 150 mmHg
